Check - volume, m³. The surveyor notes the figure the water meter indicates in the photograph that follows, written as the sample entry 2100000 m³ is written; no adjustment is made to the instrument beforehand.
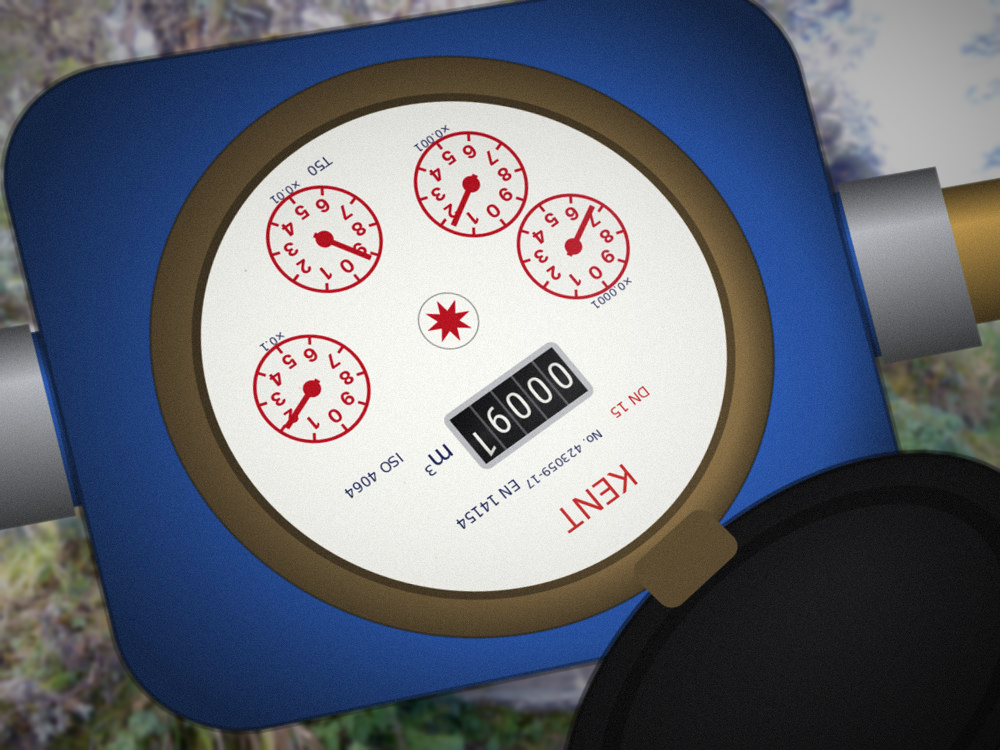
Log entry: 91.1916 m³
